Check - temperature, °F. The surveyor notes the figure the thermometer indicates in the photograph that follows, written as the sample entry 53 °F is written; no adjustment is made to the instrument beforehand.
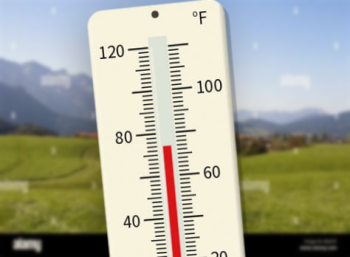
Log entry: 74 °F
